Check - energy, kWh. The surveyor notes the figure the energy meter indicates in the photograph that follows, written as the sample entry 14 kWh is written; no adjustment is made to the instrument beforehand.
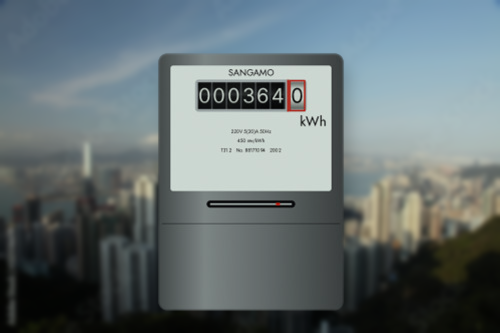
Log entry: 364.0 kWh
